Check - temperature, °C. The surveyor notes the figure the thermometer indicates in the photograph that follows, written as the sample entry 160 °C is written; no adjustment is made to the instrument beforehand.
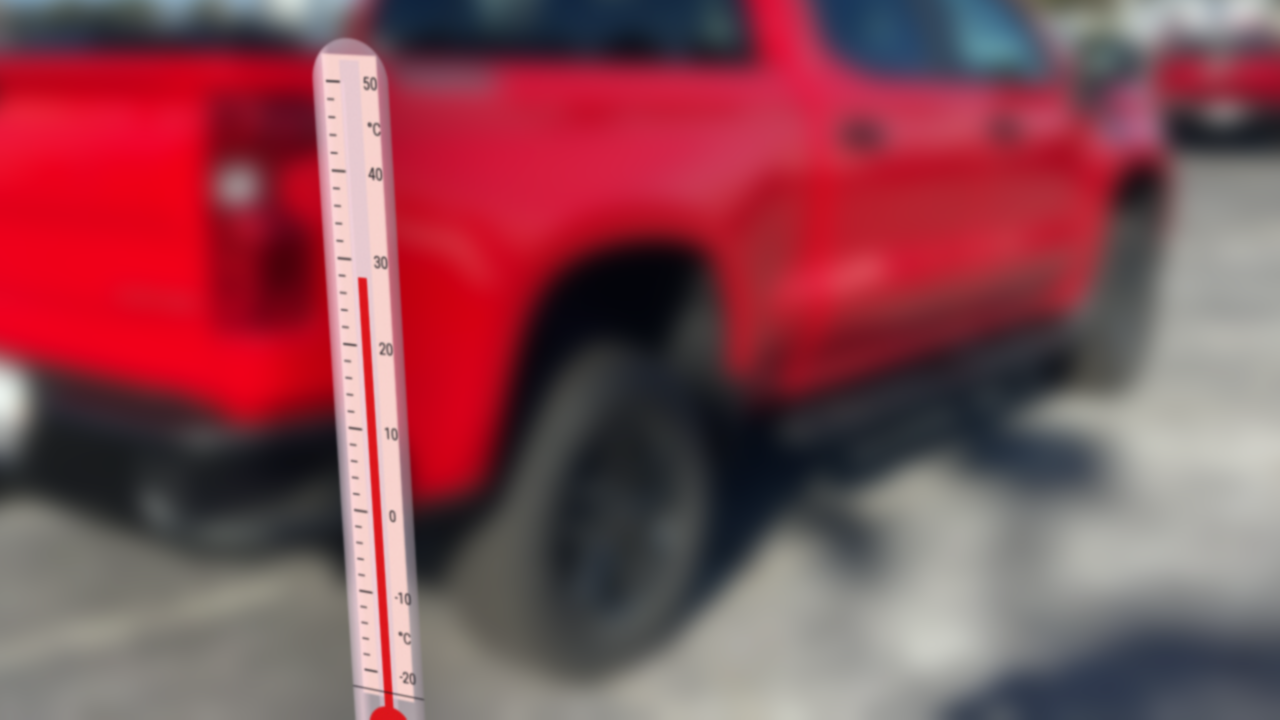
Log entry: 28 °C
